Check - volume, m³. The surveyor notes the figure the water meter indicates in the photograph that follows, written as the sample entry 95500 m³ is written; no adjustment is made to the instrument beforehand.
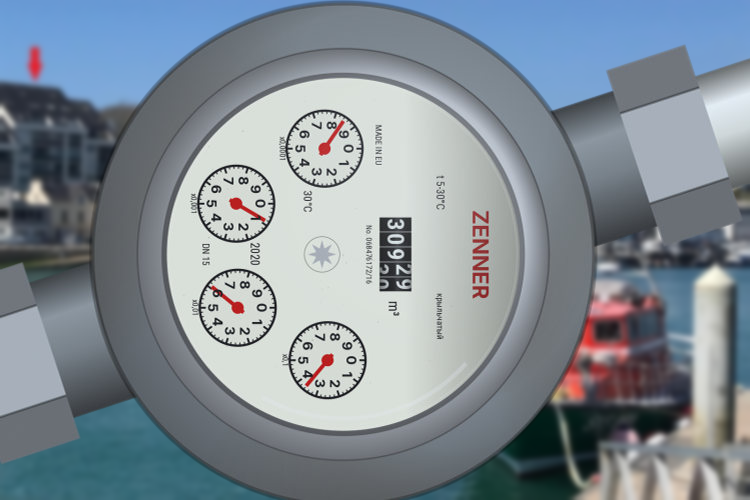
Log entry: 30929.3608 m³
